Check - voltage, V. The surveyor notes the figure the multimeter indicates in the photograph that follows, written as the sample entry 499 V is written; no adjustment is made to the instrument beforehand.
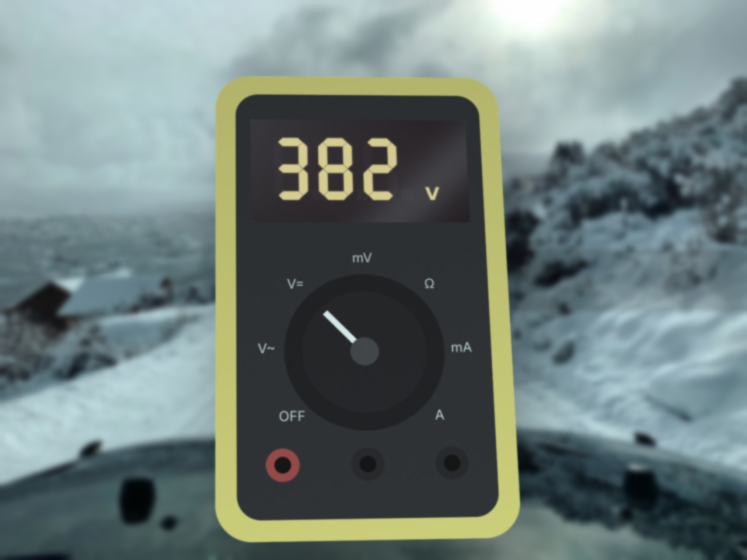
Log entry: 382 V
